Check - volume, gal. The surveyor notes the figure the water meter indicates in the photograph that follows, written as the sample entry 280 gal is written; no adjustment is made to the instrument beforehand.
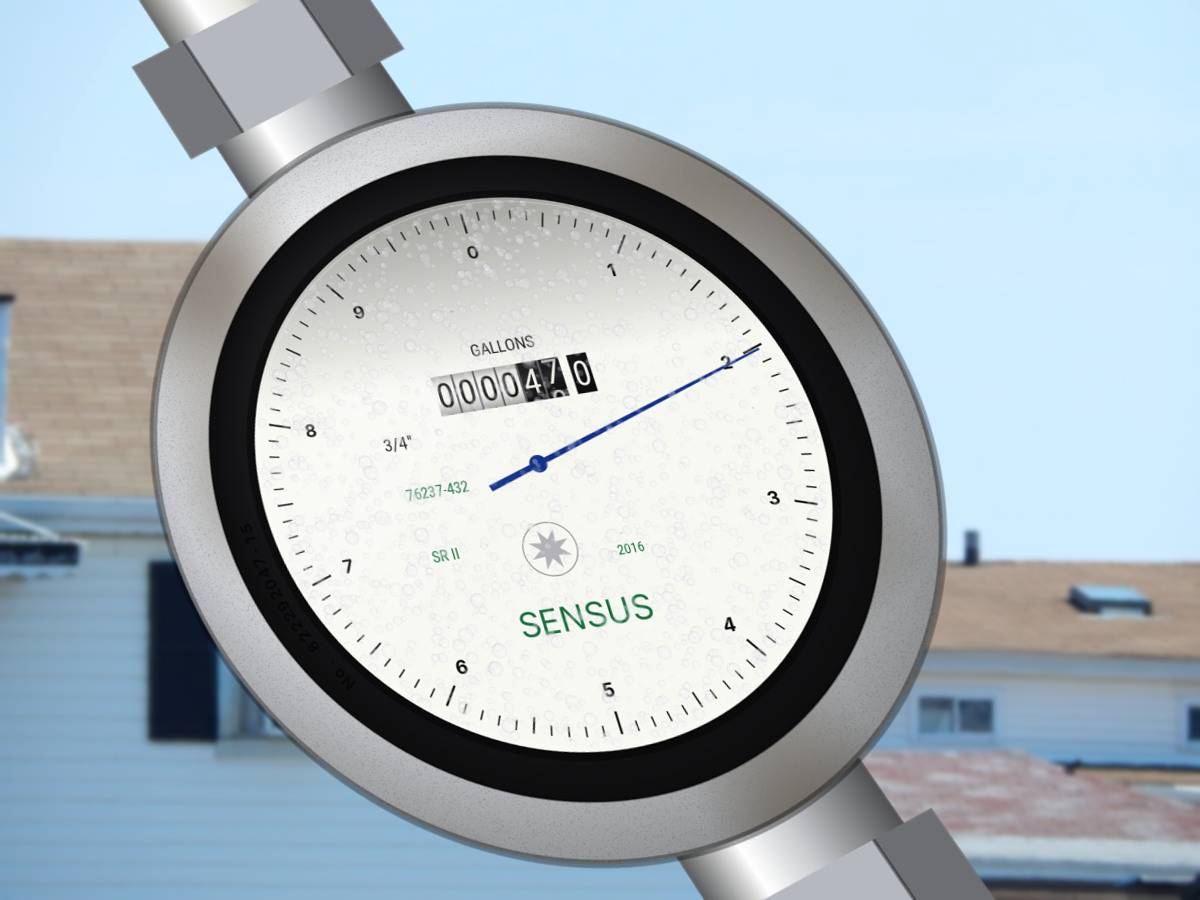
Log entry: 472.0 gal
